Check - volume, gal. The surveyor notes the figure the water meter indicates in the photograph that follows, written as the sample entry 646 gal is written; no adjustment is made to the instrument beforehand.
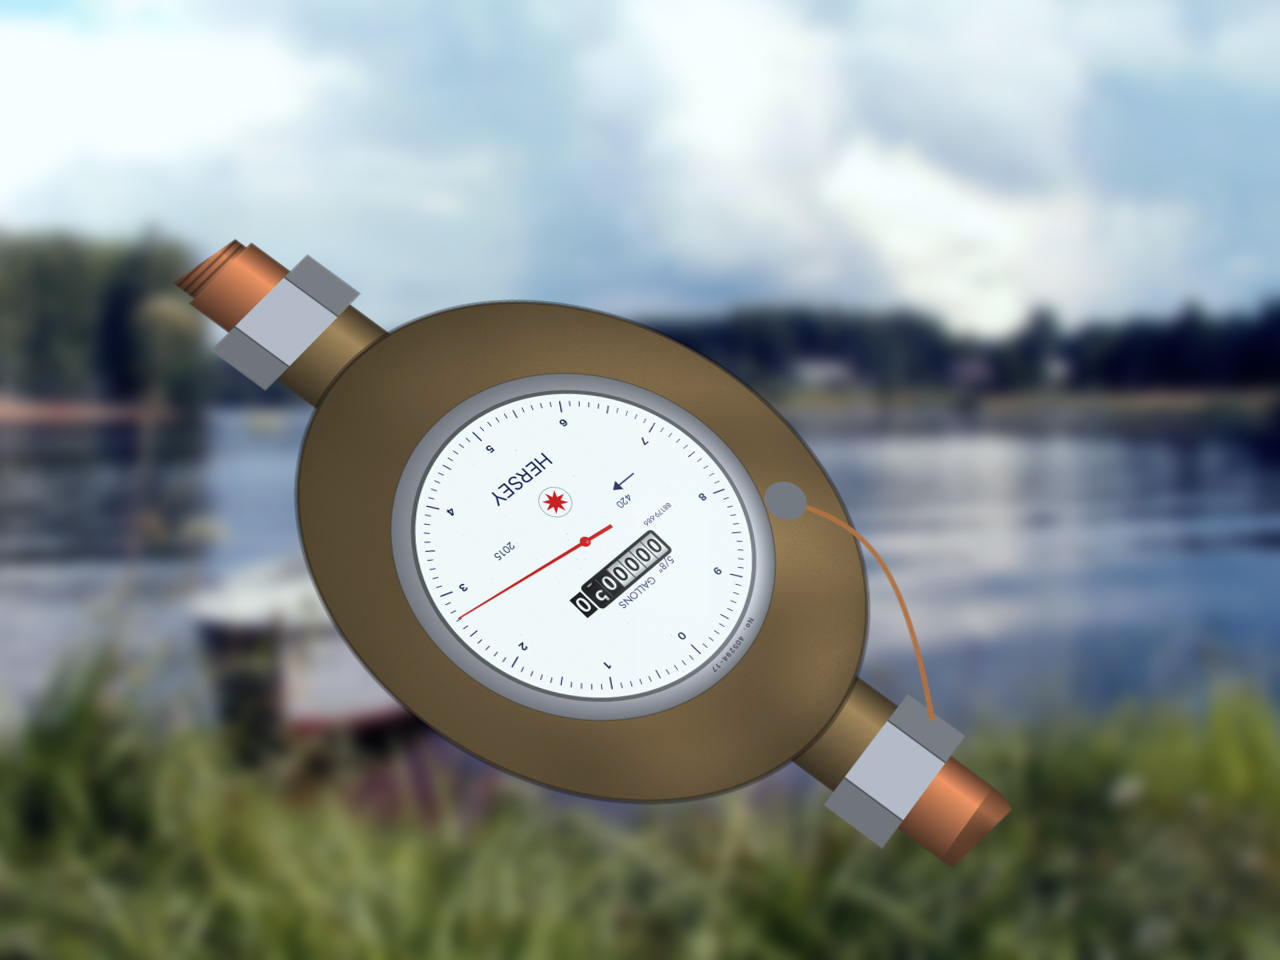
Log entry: 52.7 gal
